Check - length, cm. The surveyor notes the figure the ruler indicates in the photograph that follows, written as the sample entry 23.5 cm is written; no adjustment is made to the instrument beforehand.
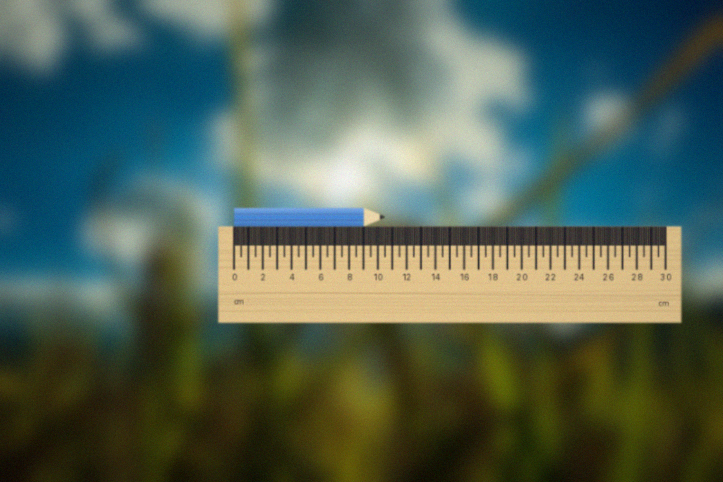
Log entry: 10.5 cm
